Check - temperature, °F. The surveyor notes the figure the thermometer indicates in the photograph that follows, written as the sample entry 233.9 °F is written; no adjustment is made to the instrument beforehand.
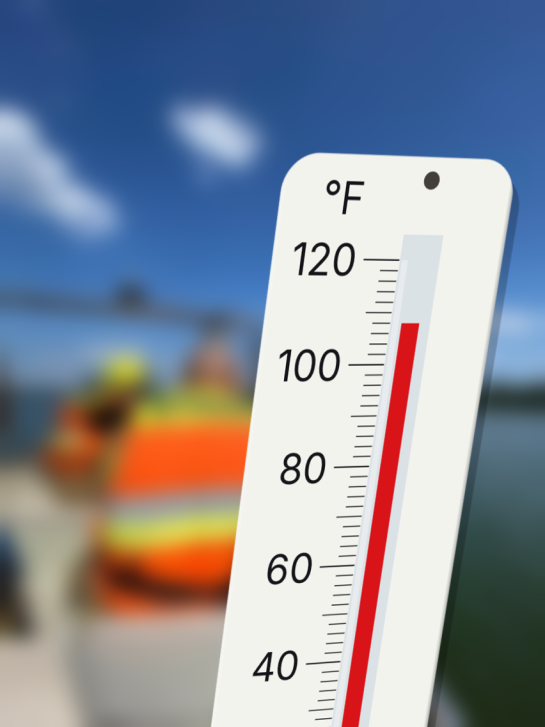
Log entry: 108 °F
